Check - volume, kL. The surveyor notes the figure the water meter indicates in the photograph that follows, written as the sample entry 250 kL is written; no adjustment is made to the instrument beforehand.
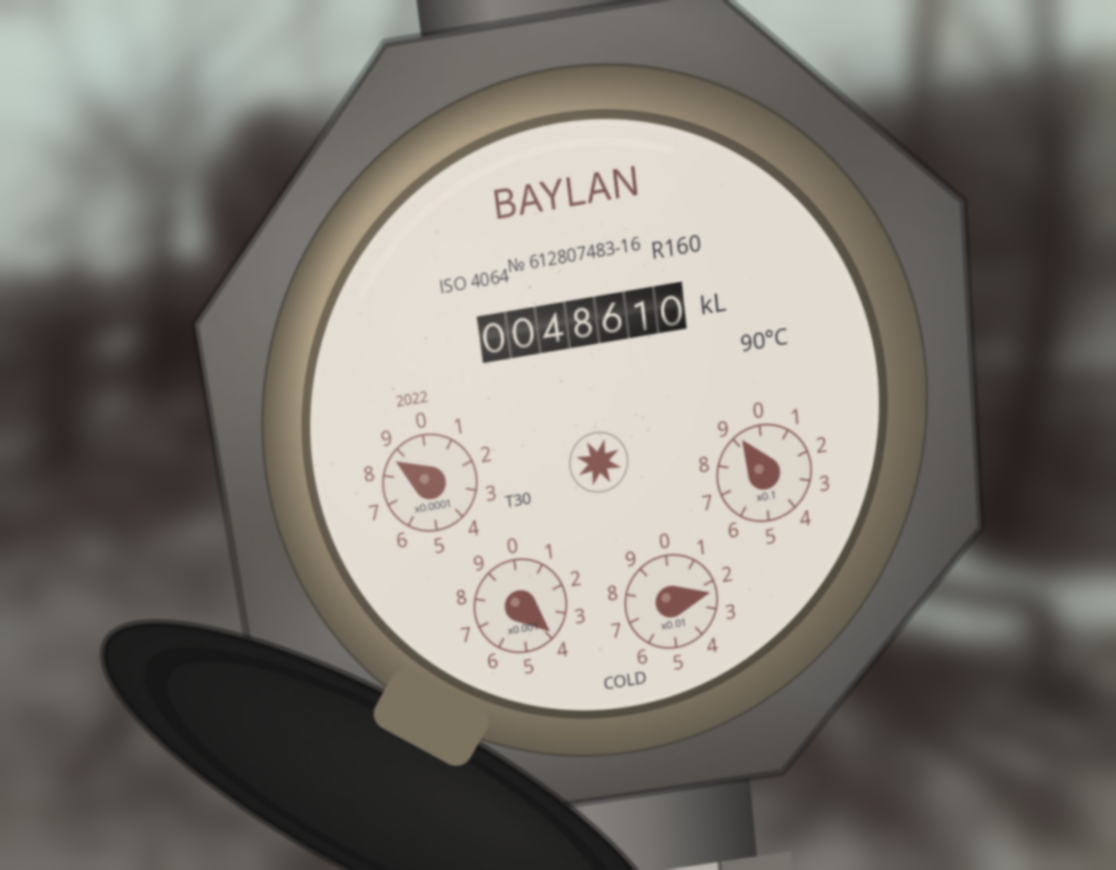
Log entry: 48609.9238 kL
